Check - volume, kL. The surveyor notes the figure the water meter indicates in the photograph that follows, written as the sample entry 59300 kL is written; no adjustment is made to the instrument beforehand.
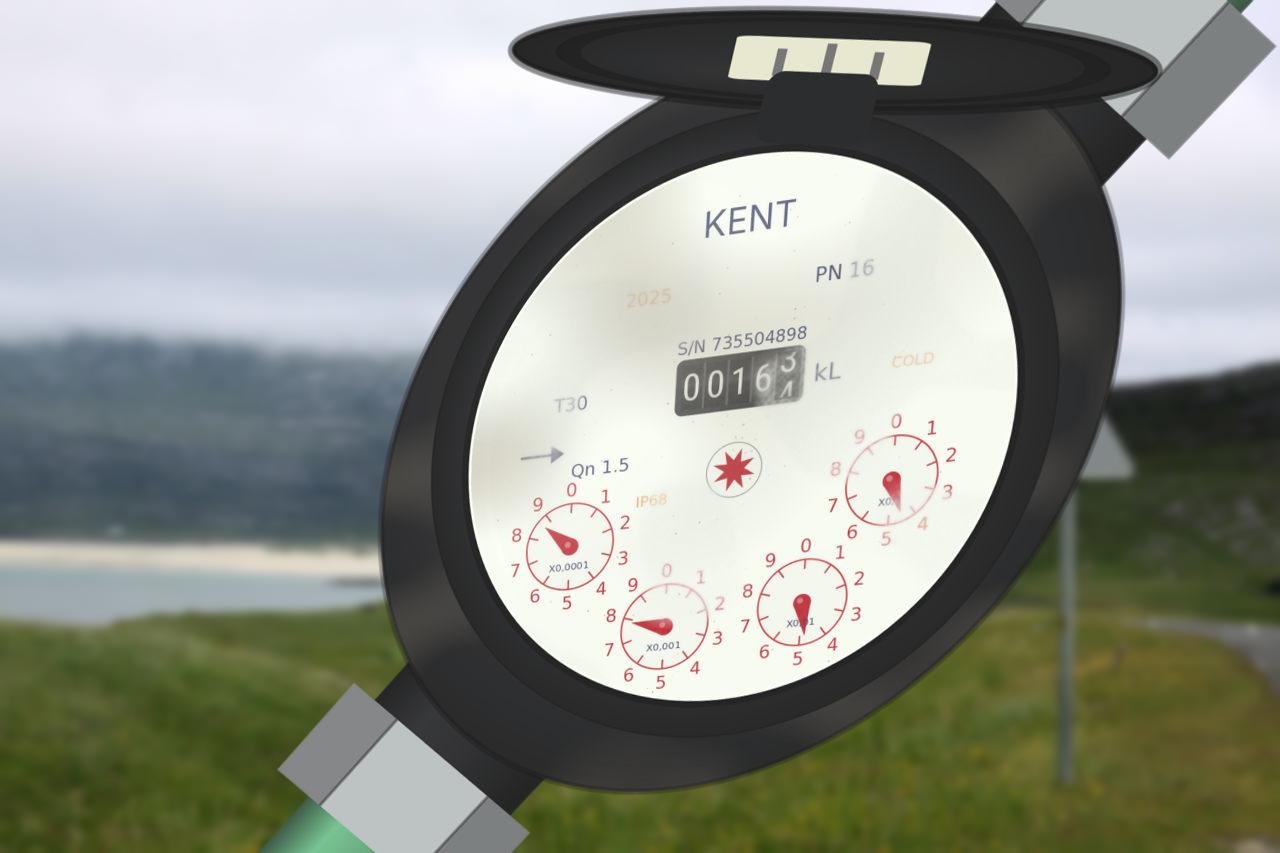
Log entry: 163.4478 kL
